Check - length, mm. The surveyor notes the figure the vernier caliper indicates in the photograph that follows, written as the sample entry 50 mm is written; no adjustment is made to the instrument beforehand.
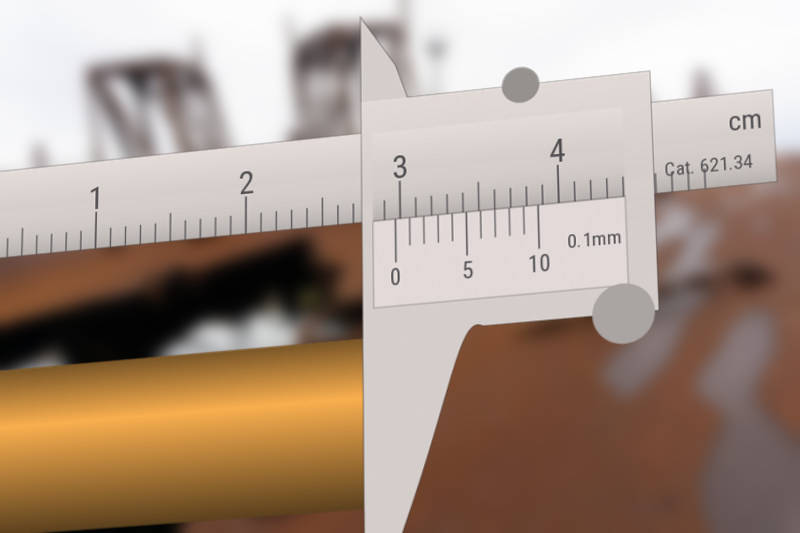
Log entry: 29.7 mm
